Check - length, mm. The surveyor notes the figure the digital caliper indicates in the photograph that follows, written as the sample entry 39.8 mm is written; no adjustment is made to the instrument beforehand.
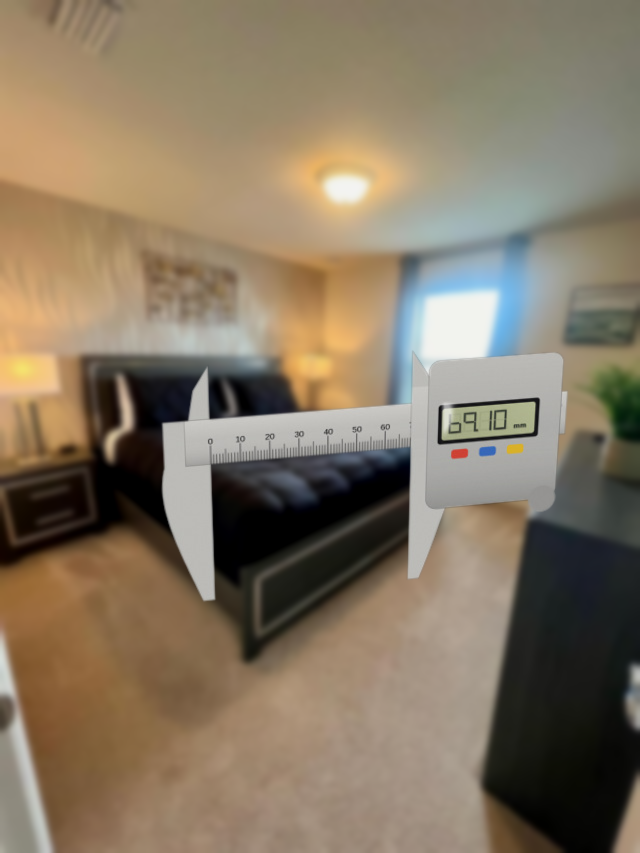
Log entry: 69.10 mm
